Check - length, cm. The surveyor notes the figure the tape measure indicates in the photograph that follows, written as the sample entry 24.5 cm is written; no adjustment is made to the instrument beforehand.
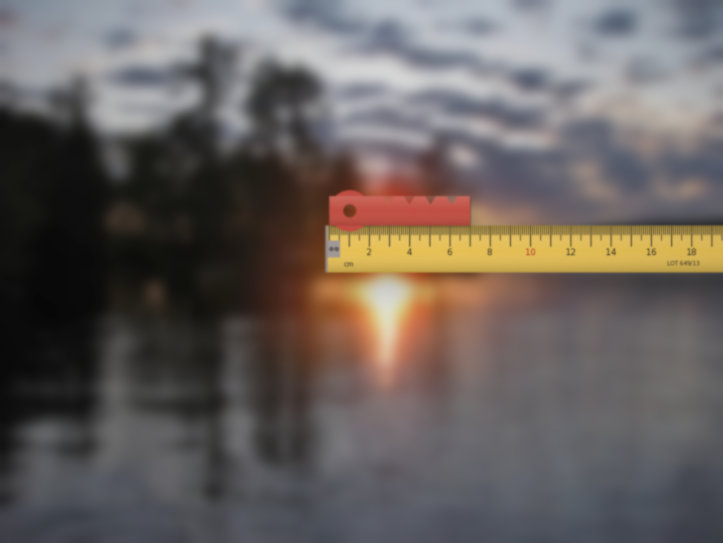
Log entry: 7 cm
